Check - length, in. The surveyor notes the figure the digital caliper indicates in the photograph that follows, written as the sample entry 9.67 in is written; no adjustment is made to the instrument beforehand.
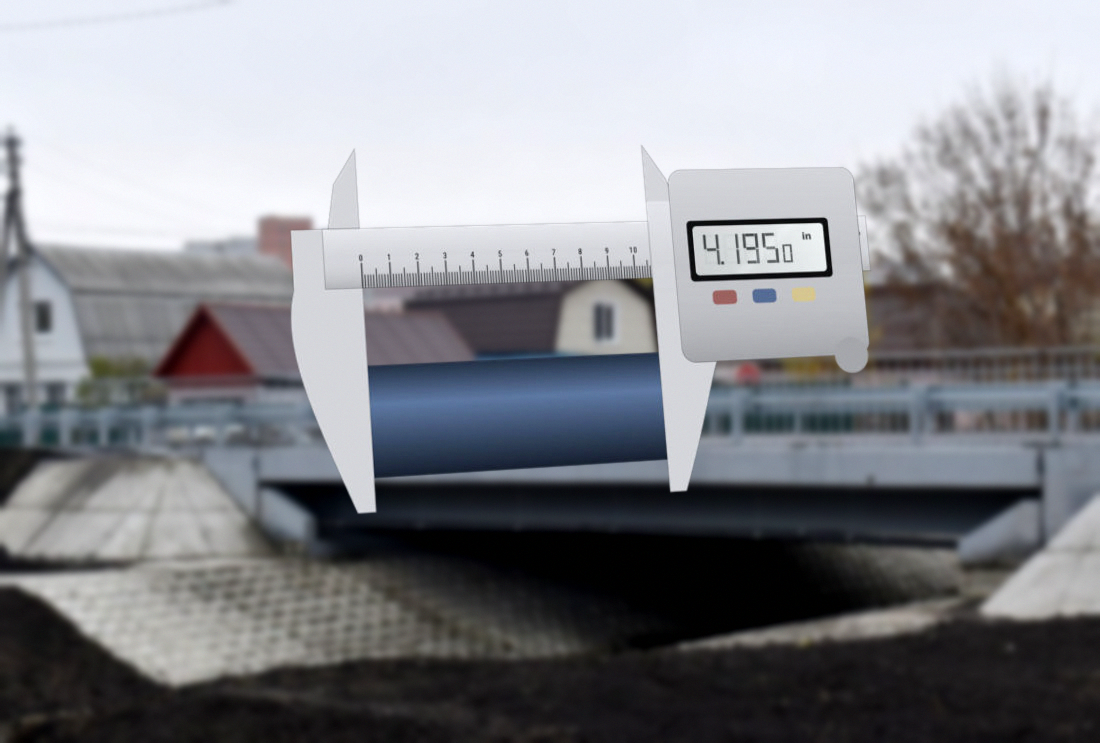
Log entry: 4.1950 in
